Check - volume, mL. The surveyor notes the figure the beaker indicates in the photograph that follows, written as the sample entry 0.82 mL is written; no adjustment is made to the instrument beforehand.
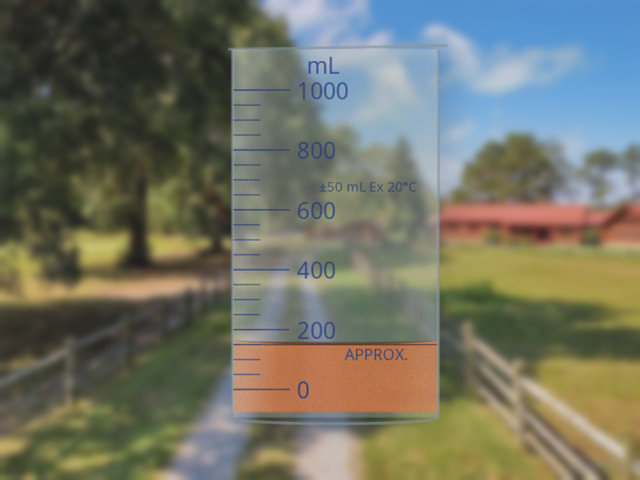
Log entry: 150 mL
